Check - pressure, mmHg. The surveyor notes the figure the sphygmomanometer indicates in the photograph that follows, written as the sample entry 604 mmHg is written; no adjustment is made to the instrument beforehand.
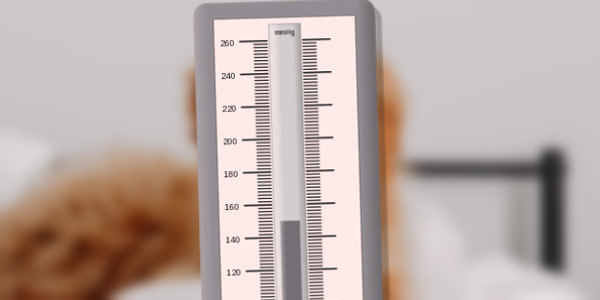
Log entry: 150 mmHg
